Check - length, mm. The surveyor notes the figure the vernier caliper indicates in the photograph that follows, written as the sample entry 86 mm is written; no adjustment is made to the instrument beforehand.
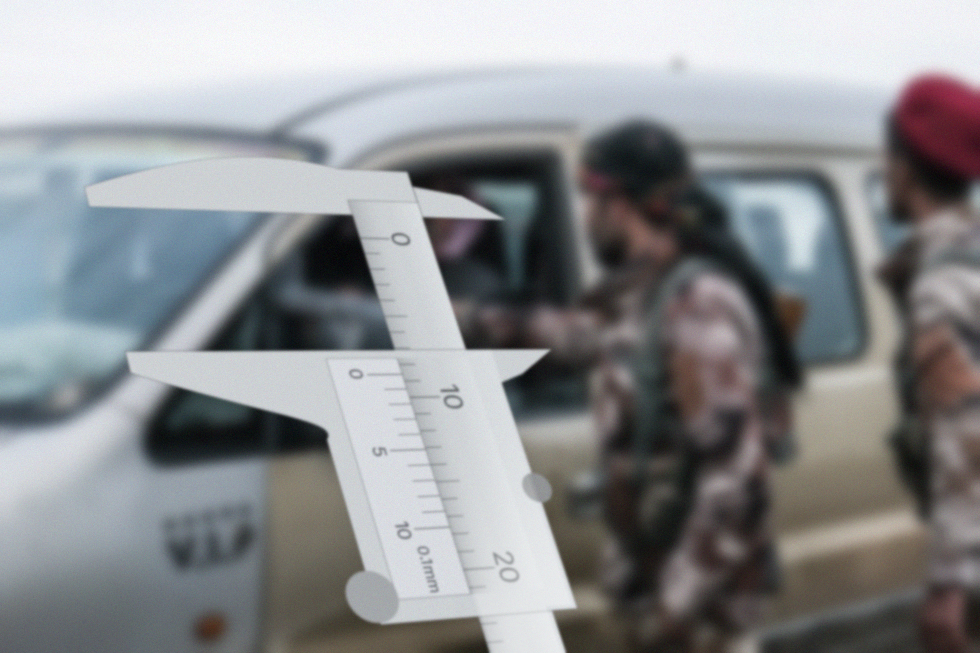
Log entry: 8.6 mm
